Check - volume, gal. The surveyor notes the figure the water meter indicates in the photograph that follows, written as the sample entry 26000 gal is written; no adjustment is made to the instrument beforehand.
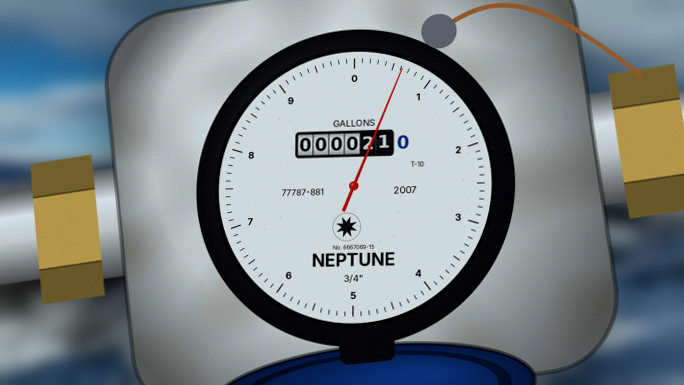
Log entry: 210.6 gal
